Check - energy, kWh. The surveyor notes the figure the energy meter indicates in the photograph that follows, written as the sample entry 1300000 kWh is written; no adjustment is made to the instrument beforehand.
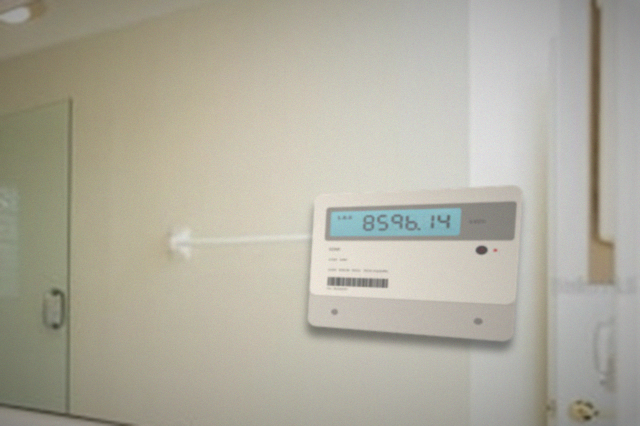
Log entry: 8596.14 kWh
